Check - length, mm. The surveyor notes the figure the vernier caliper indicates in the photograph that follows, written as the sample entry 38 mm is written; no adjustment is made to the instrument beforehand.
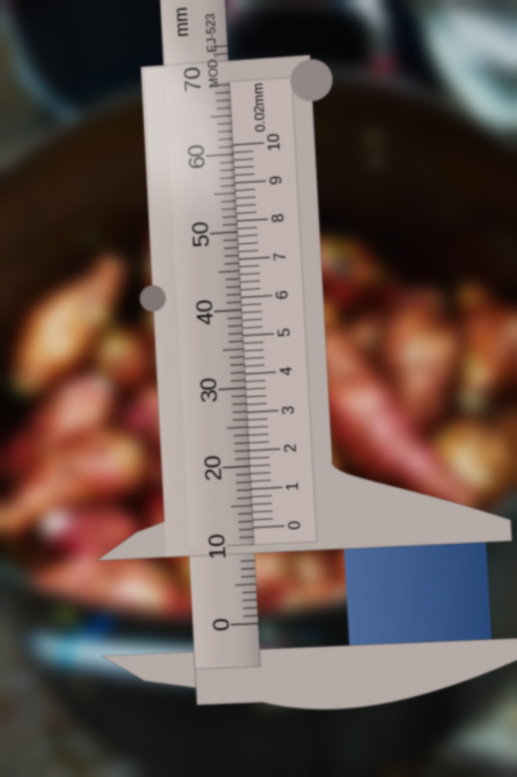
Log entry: 12.2 mm
